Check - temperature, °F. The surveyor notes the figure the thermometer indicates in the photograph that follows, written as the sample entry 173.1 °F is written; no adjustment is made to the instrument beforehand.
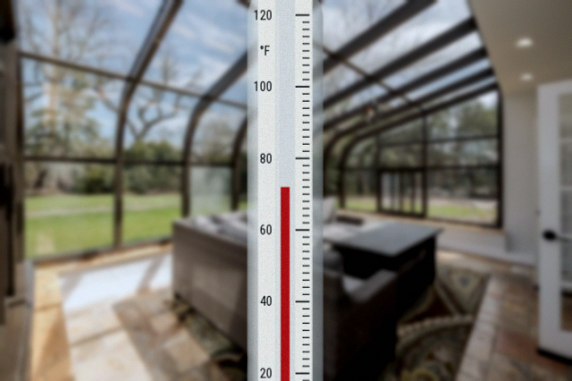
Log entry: 72 °F
